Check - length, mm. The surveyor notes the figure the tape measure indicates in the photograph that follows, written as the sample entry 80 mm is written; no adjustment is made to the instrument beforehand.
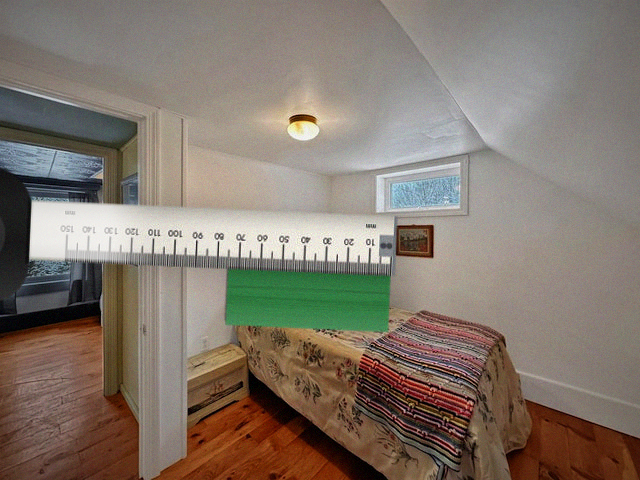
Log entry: 75 mm
